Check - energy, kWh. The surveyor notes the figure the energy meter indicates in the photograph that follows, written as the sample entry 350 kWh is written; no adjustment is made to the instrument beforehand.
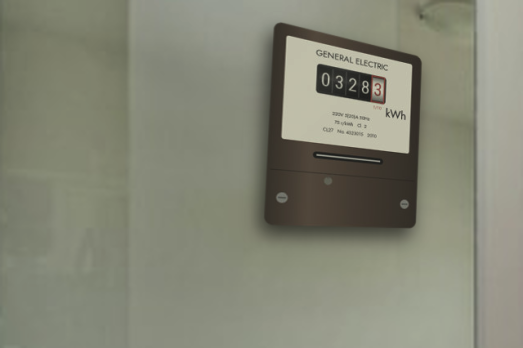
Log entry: 328.3 kWh
